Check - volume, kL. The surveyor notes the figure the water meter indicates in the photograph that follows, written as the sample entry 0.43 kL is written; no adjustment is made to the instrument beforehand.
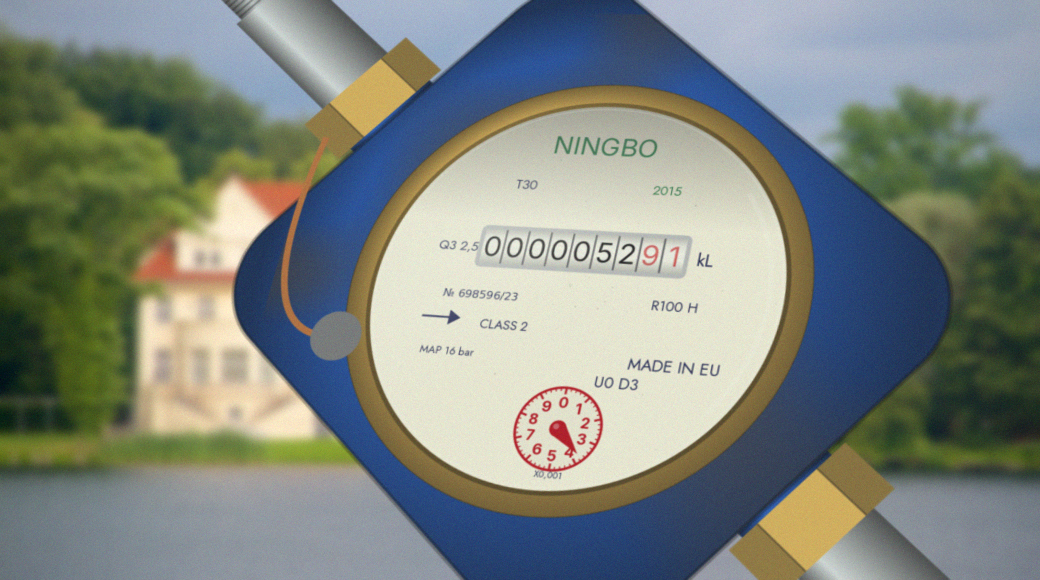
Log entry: 52.913 kL
